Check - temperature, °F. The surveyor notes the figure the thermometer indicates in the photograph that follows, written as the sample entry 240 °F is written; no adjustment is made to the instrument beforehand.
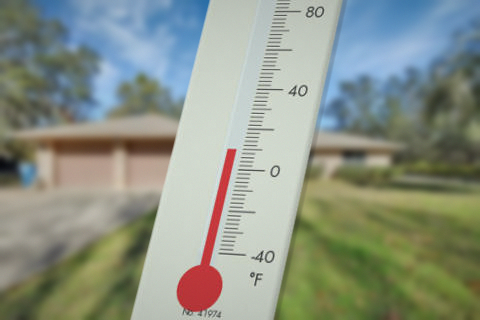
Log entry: 10 °F
